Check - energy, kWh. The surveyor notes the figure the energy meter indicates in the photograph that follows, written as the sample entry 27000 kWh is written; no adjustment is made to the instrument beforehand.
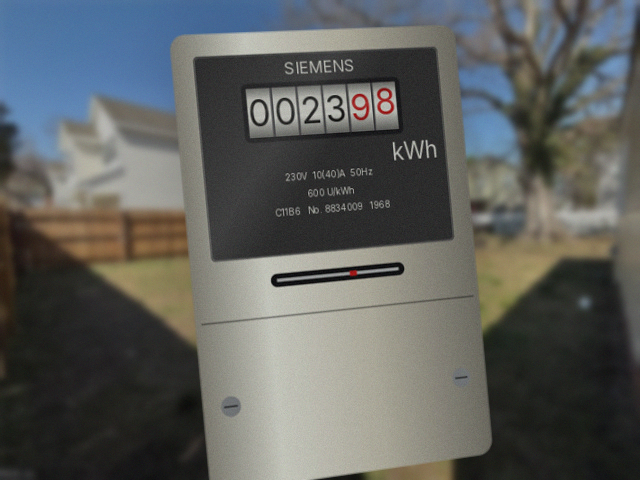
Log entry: 23.98 kWh
